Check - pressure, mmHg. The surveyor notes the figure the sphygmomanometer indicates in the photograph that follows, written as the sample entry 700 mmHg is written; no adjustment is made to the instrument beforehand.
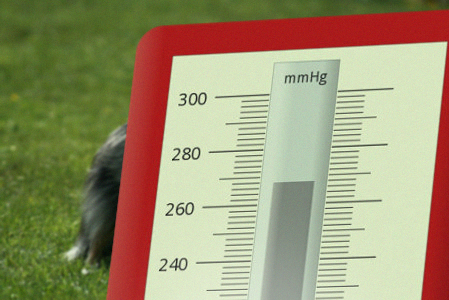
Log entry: 268 mmHg
